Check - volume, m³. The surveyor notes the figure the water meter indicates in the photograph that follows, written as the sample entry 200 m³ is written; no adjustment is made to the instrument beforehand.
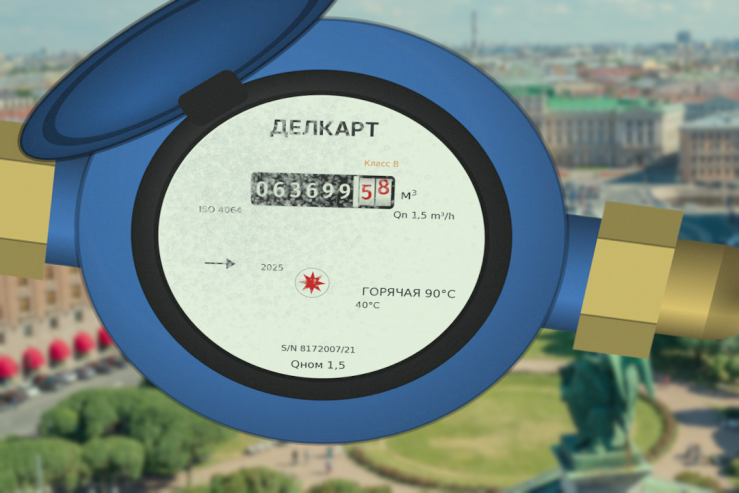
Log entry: 63699.58 m³
